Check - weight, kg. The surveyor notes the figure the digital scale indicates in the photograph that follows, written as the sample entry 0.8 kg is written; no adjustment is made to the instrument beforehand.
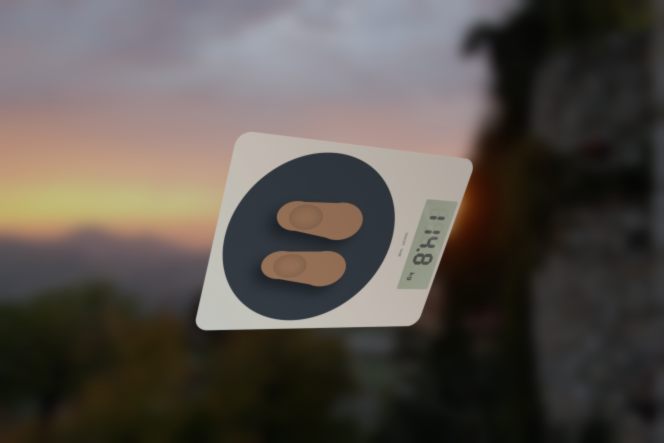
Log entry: 114.8 kg
